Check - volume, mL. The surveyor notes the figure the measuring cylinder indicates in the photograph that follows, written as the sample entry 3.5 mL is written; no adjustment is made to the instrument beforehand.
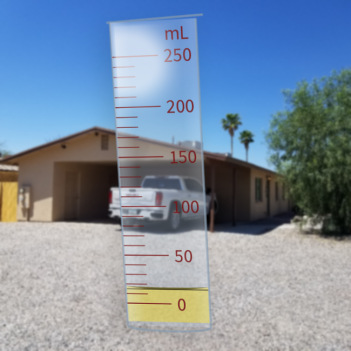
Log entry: 15 mL
